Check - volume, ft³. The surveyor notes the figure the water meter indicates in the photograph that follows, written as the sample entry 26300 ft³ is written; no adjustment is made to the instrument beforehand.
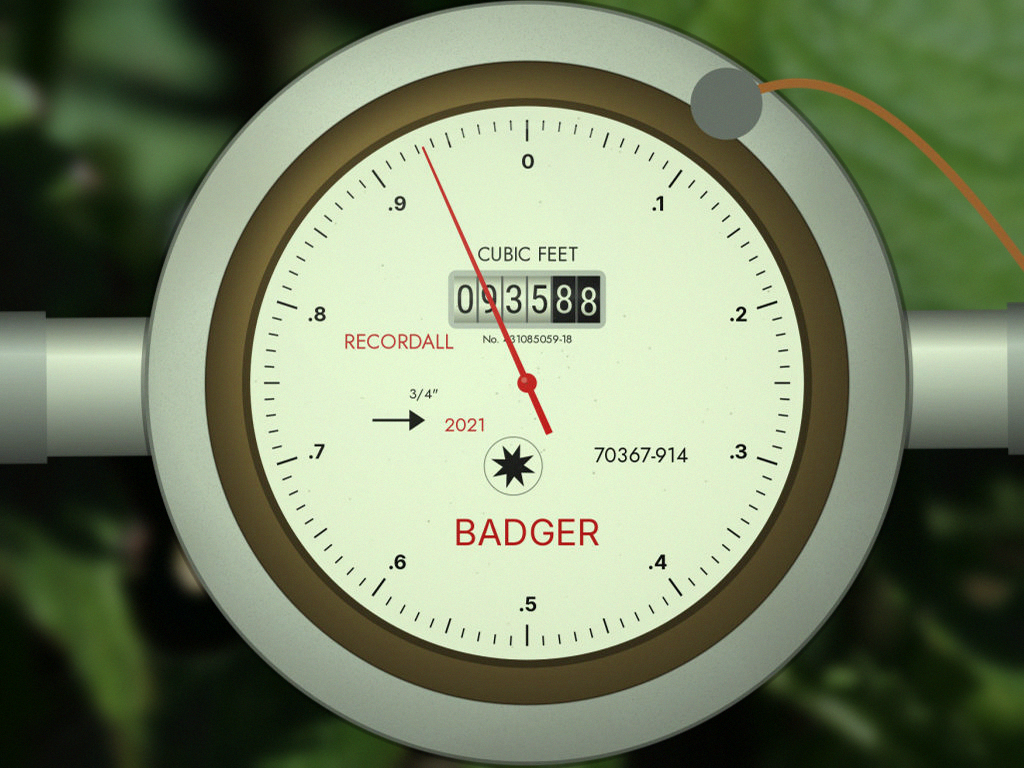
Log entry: 93587.93 ft³
